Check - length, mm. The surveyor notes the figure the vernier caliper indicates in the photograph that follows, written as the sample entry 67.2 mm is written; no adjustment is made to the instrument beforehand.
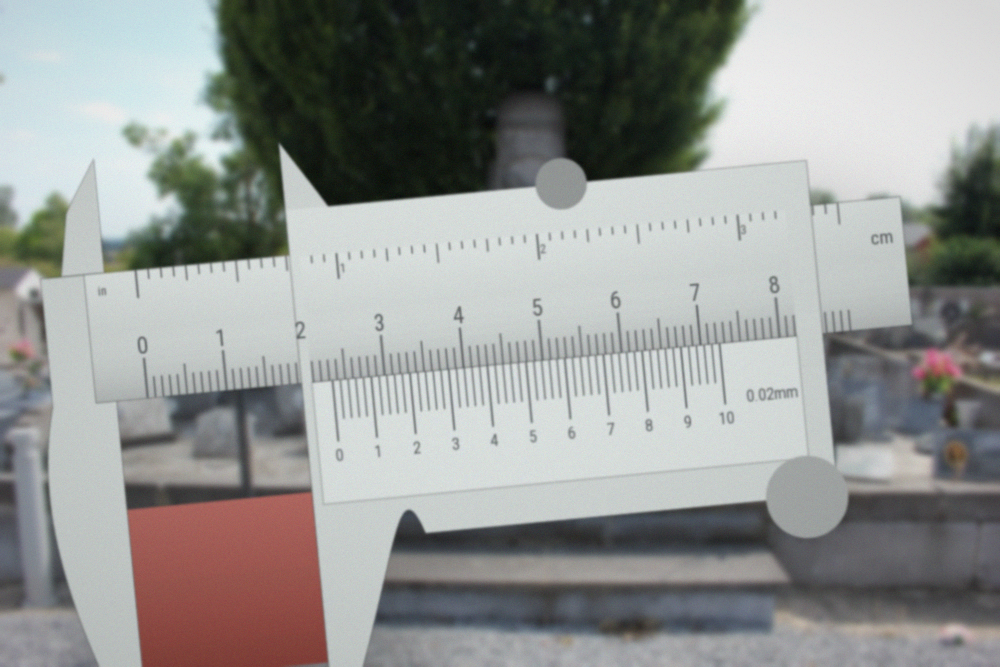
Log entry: 23.4 mm
